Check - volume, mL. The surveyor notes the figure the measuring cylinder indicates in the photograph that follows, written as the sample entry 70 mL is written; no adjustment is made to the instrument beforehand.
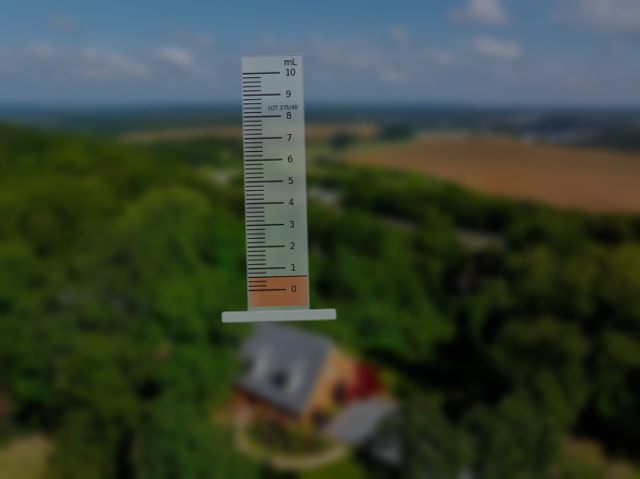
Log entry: 0.6 mL
